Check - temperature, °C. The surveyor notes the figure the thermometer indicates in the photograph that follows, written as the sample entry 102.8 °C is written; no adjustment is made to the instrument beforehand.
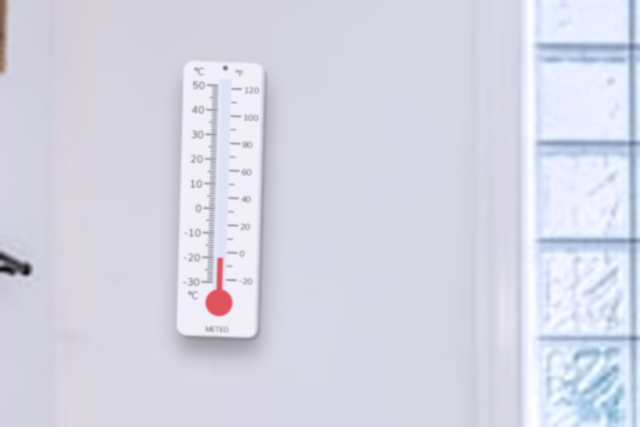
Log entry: -20 °C
